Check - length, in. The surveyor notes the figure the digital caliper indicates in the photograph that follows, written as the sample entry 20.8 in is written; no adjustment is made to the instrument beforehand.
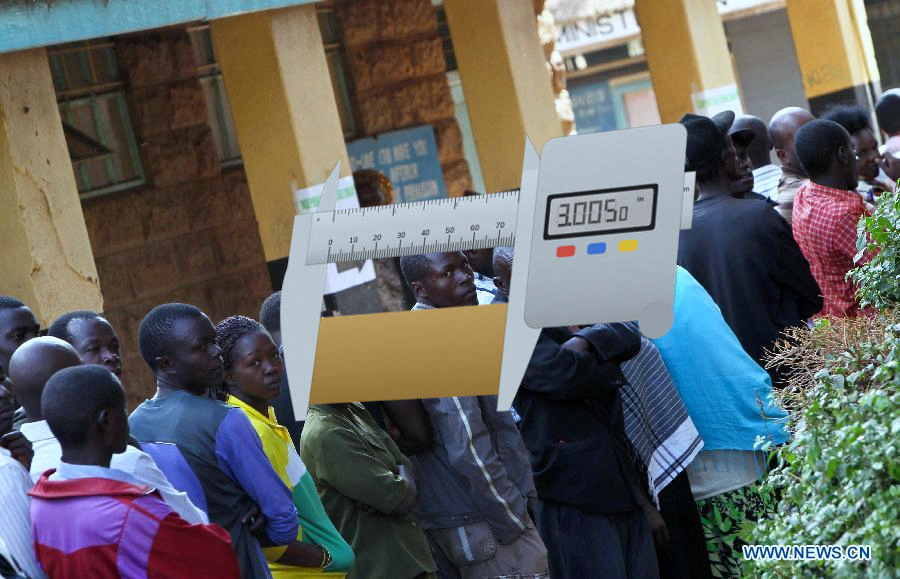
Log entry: 3.0050 in
